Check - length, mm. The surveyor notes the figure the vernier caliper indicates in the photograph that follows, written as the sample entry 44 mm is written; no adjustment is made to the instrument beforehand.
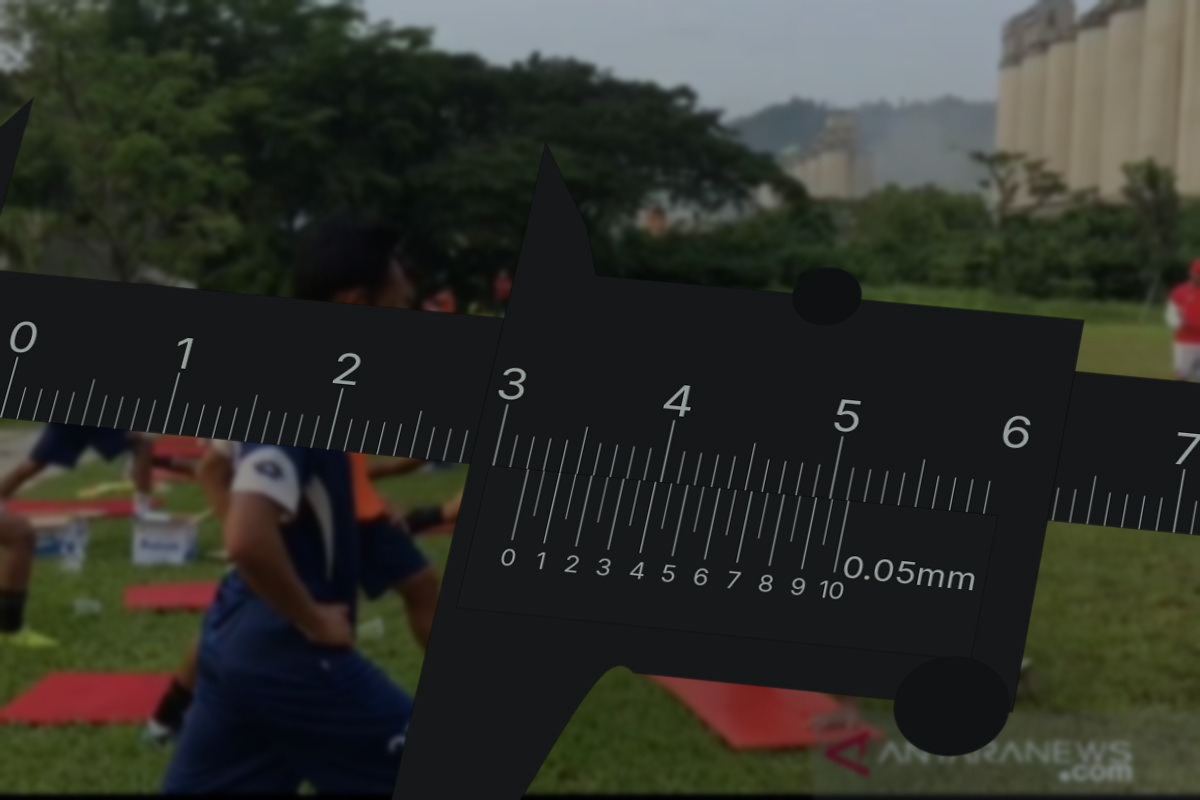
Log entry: 32.1 mm
